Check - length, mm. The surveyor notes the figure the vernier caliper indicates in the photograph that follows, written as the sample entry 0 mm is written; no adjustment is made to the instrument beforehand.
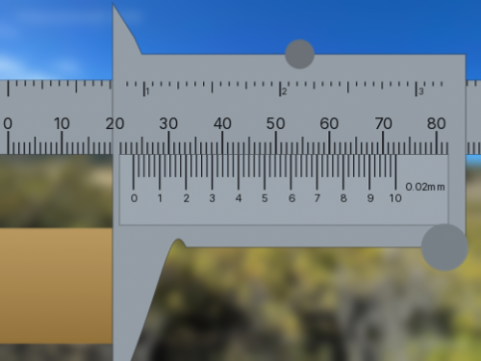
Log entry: 23.4 mm
